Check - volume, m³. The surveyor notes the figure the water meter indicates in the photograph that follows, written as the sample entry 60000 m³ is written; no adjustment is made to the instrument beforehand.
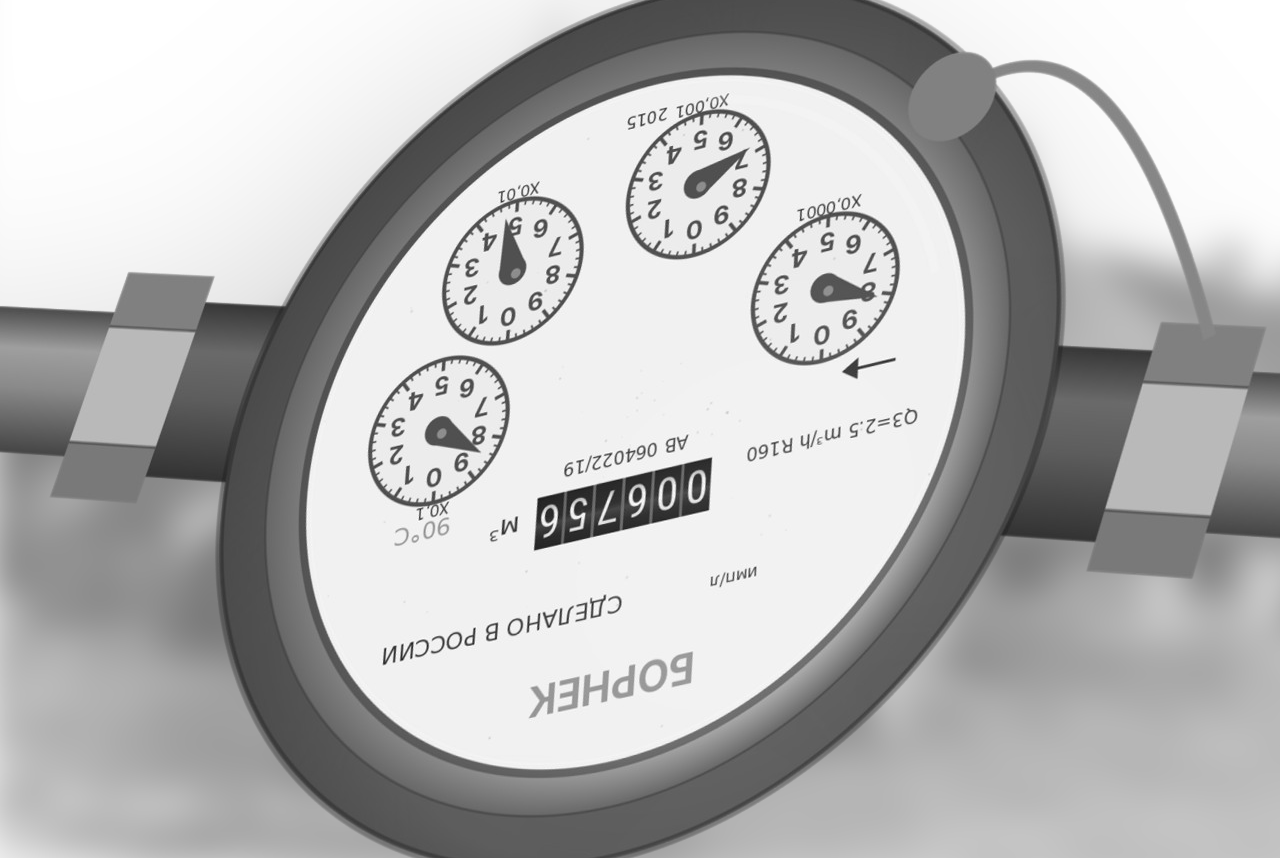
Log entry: 6756.8468 m³
